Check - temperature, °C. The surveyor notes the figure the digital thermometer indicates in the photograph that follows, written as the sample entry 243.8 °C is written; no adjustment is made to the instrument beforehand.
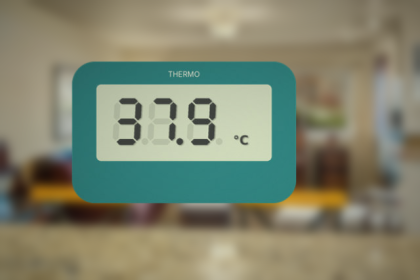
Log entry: 37.9 °C
